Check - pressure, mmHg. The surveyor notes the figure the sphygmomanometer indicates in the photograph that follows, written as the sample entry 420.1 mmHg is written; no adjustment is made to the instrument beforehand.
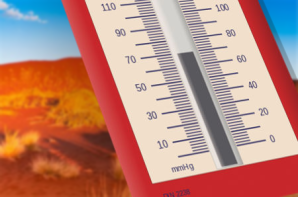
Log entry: 70 mmHg
